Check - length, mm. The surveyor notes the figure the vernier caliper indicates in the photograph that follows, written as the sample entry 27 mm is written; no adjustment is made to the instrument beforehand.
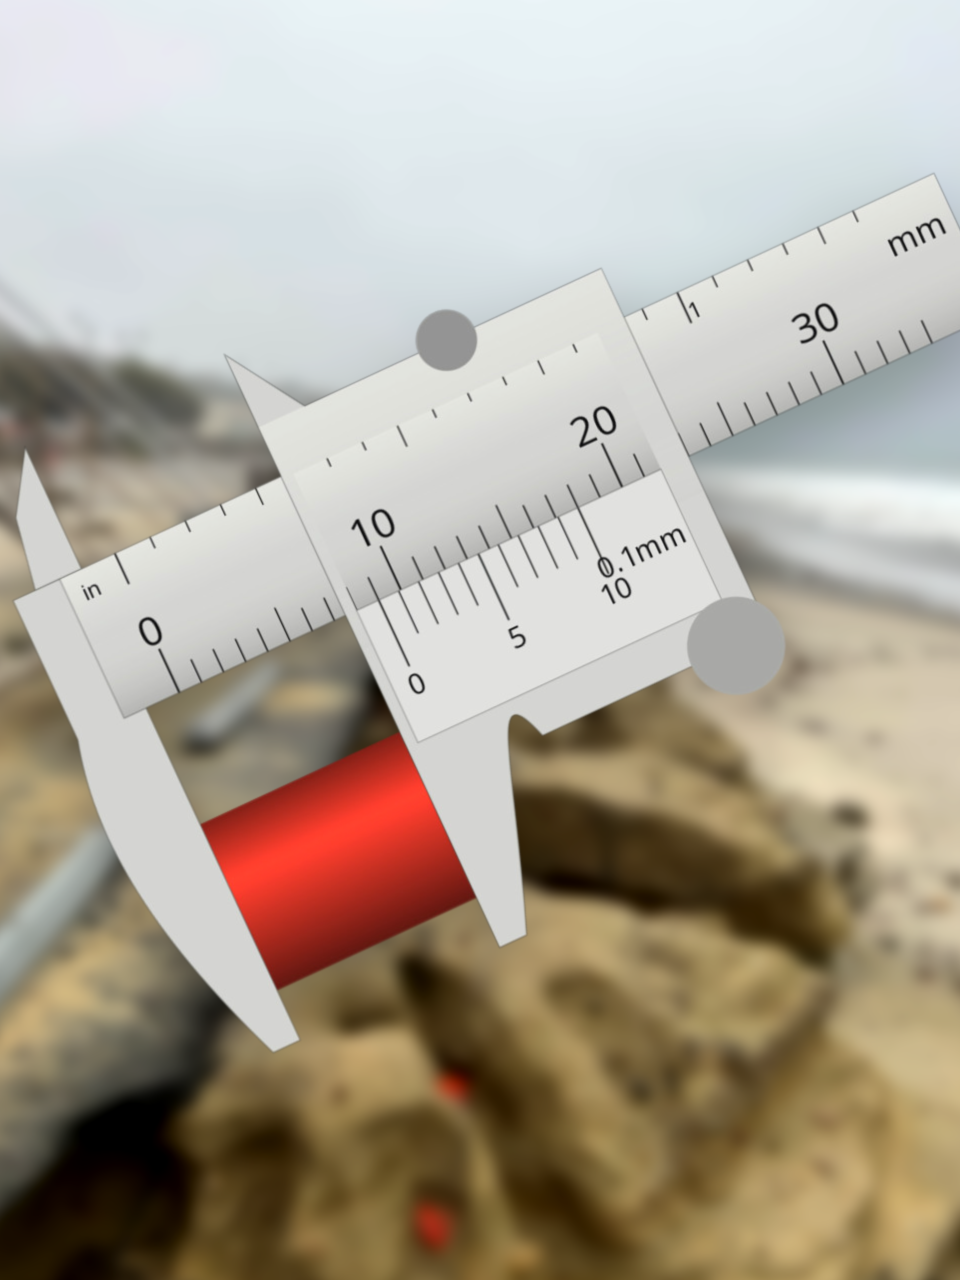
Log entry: 9.0 mm
